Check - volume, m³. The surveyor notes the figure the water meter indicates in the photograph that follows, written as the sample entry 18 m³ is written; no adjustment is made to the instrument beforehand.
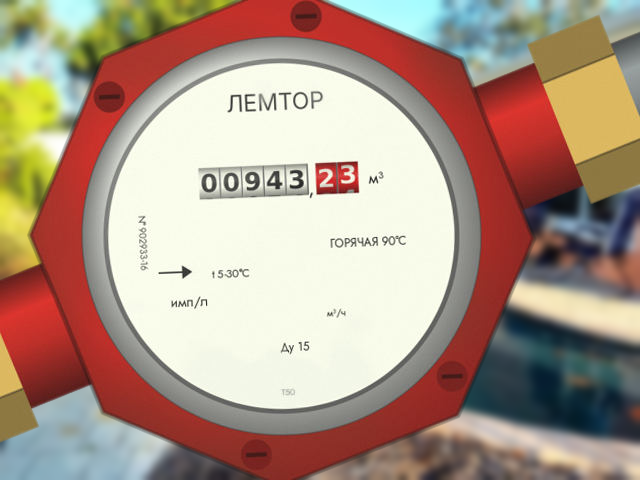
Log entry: 943.23 m³
